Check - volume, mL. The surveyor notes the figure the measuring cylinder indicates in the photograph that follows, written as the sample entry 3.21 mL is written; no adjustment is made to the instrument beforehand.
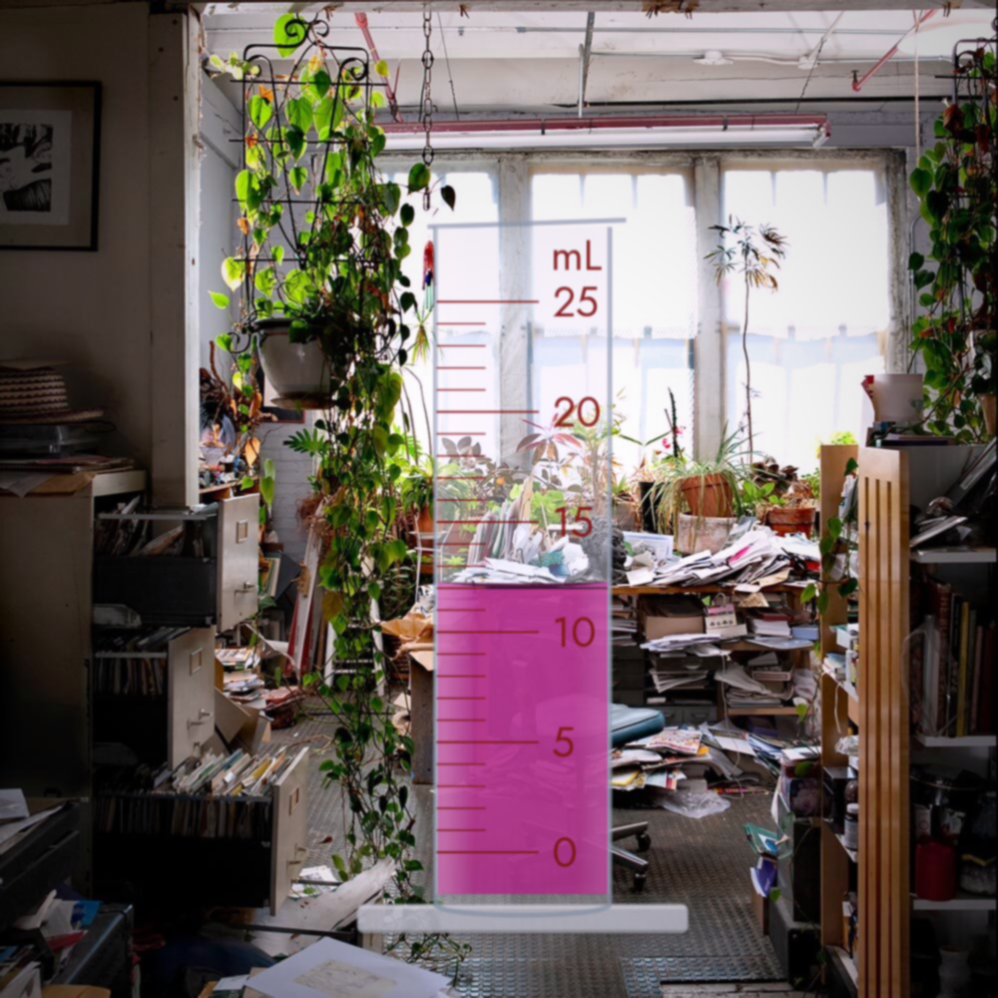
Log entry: 12 mL
